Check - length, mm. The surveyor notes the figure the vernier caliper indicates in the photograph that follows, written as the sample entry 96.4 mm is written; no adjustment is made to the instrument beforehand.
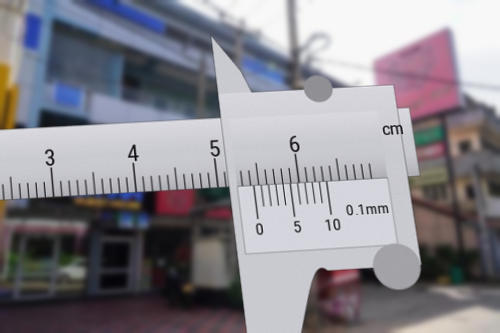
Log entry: 54.4 mm
